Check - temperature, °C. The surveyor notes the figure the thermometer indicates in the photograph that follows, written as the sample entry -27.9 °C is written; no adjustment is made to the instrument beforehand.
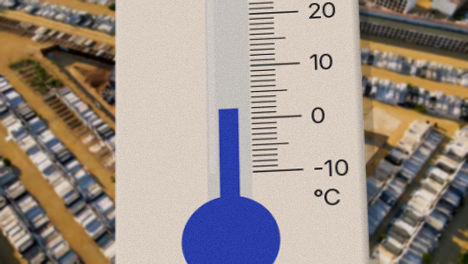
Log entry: 2 °C
